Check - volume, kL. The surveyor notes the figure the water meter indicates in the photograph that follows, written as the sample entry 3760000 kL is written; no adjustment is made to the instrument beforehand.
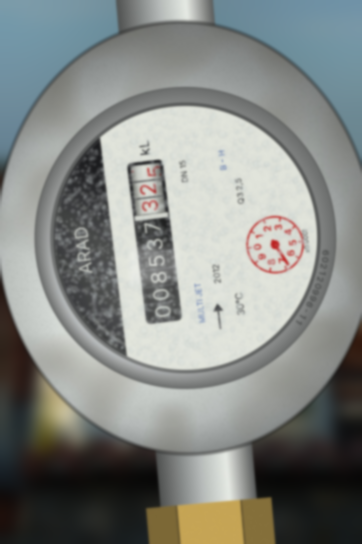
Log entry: 8537.3246 kL
